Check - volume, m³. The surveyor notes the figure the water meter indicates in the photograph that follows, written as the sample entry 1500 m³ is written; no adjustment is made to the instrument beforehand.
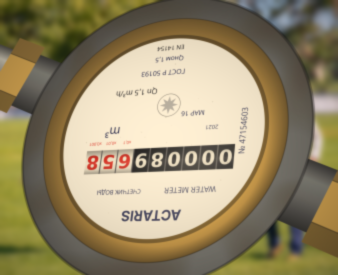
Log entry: 89.658 m³
